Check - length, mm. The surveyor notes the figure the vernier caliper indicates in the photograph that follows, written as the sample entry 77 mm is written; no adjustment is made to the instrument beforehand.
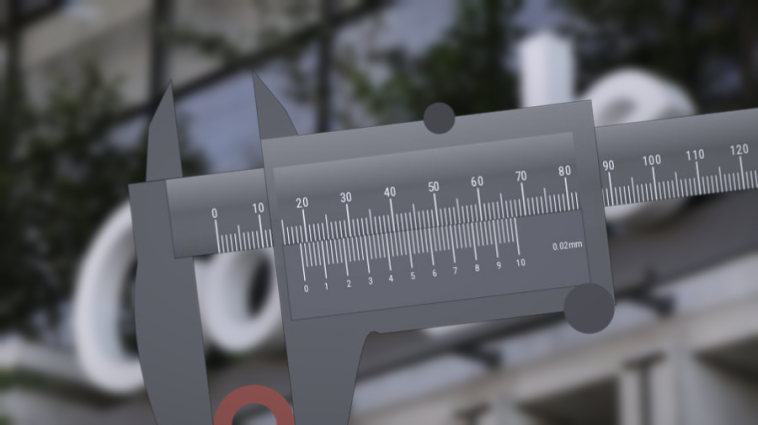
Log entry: 18.5 mm
